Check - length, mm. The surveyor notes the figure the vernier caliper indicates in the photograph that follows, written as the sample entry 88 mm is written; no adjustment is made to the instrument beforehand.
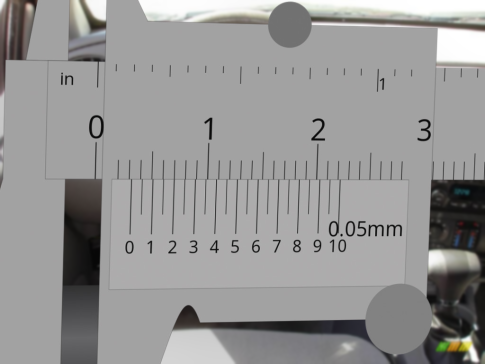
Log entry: 3.2 mm
